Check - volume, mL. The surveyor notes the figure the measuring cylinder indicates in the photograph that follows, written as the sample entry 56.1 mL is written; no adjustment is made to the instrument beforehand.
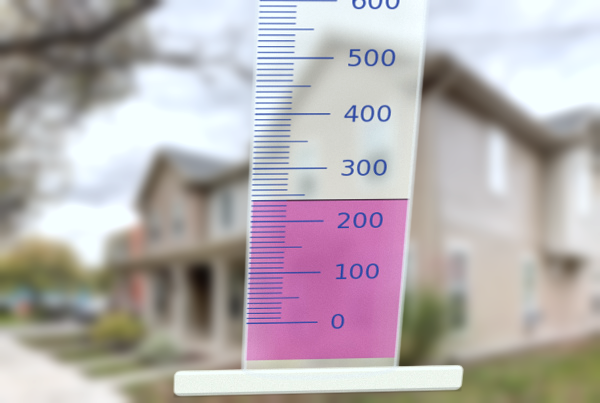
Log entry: 240 mL
